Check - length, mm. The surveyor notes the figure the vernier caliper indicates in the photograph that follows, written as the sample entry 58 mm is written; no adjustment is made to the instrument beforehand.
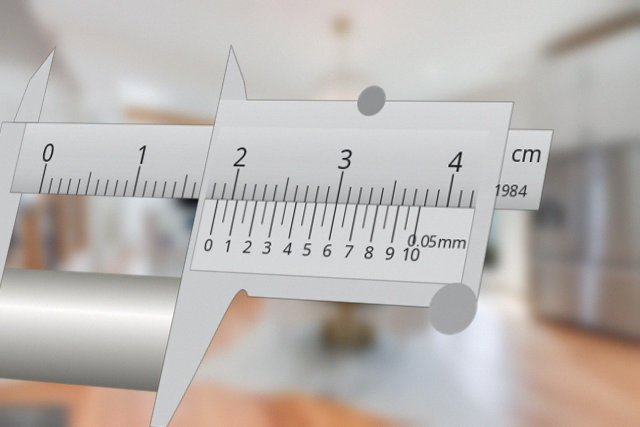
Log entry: 18.6 mm
